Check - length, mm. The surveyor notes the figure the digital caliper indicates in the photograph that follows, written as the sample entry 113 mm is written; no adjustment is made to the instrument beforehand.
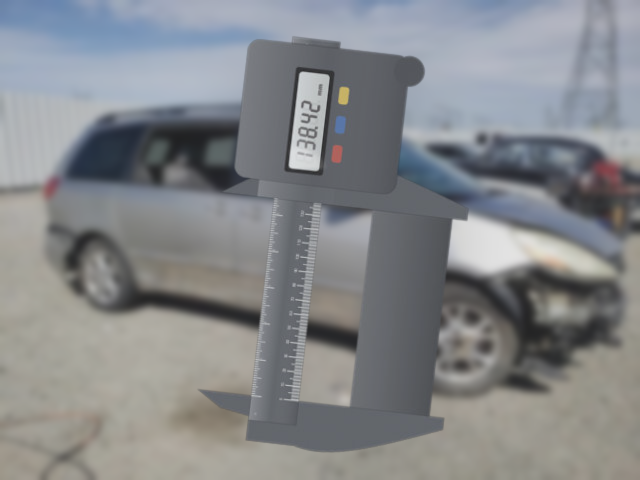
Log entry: 138.42 mm
